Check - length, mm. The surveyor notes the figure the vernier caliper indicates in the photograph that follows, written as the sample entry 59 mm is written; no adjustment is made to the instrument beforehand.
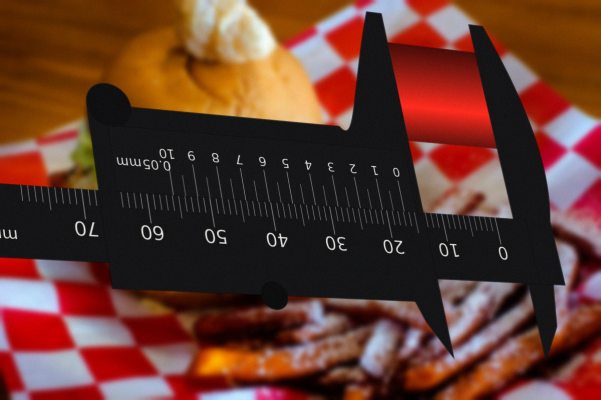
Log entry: 16.8 mm
